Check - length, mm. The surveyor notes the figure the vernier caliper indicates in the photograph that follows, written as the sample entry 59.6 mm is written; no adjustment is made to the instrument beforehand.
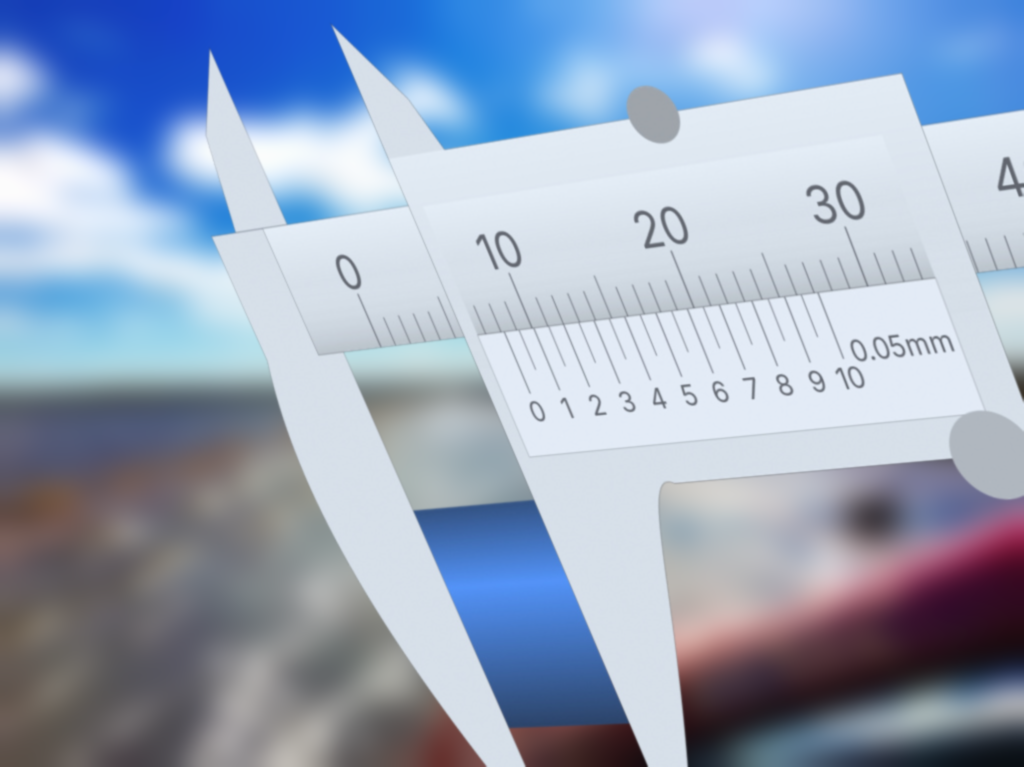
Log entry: 8.2 mm
